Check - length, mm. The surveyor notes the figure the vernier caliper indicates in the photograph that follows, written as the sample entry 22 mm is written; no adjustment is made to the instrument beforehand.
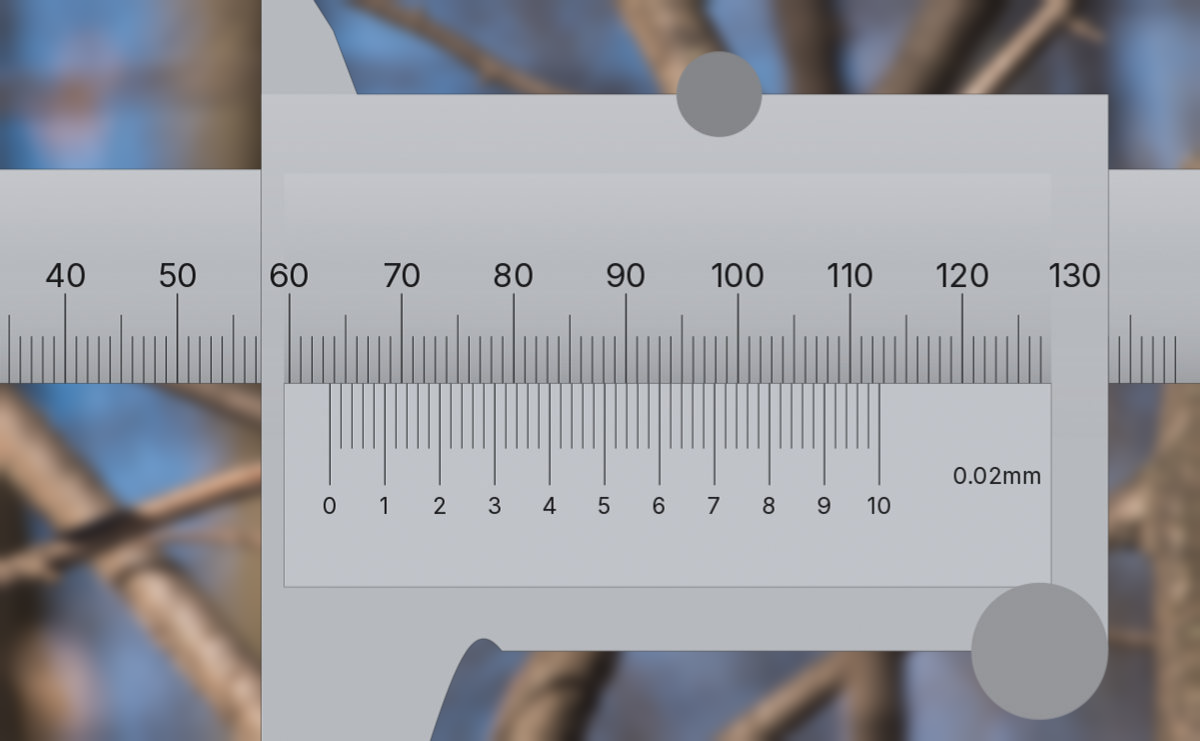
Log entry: 63.6 mm
